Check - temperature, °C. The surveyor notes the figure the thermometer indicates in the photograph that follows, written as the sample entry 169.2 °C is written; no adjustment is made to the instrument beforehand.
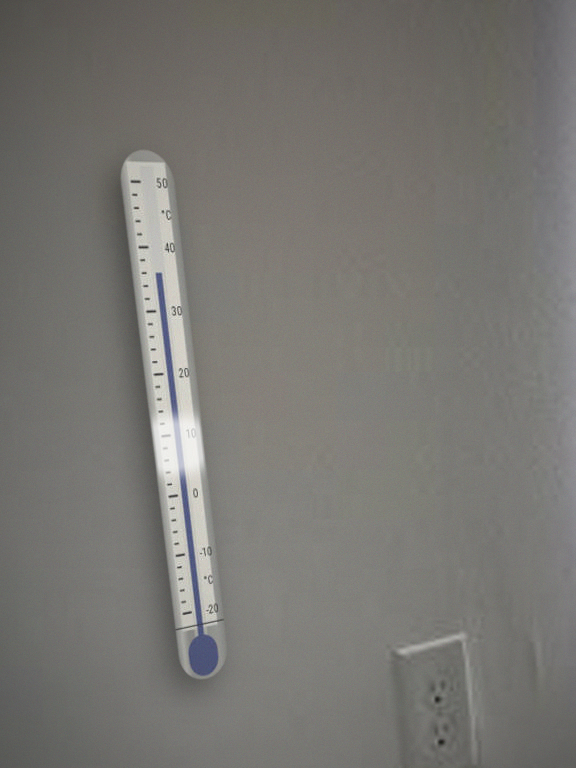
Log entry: 36 °C
